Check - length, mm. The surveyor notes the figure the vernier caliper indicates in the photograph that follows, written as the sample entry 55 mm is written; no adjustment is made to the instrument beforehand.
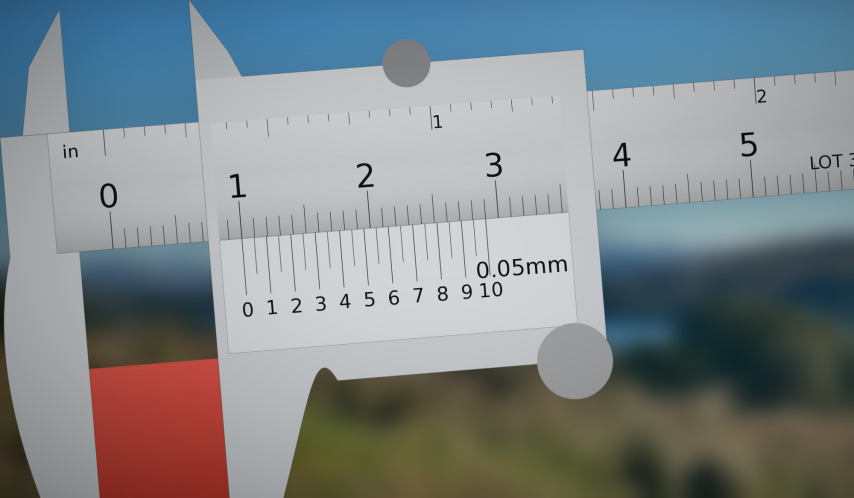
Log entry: 10.0 mm
